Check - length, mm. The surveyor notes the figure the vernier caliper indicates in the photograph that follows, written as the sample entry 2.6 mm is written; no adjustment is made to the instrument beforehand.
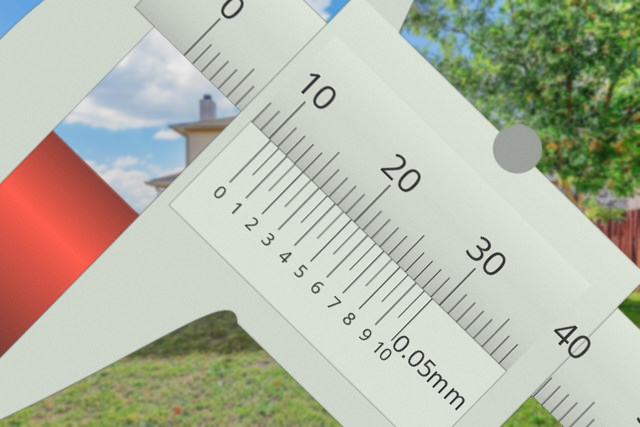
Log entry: 10.2 mm
